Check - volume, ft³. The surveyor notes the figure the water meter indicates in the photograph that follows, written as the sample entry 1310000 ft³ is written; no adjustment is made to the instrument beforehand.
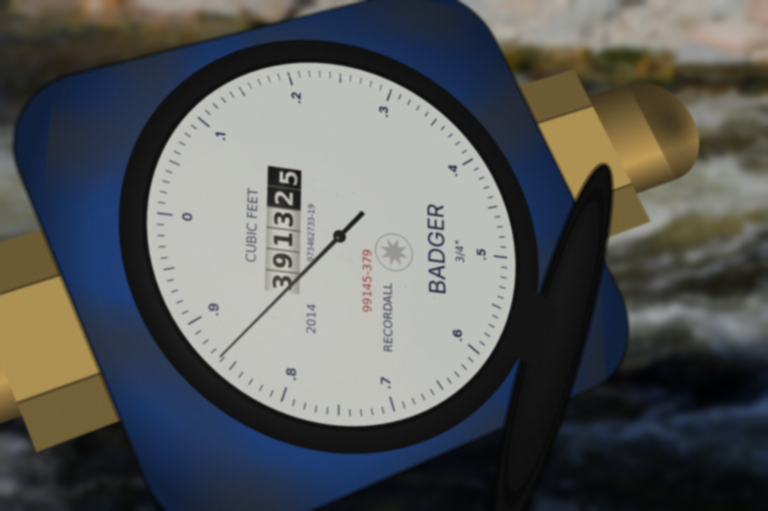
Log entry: 391324.86 ft³
